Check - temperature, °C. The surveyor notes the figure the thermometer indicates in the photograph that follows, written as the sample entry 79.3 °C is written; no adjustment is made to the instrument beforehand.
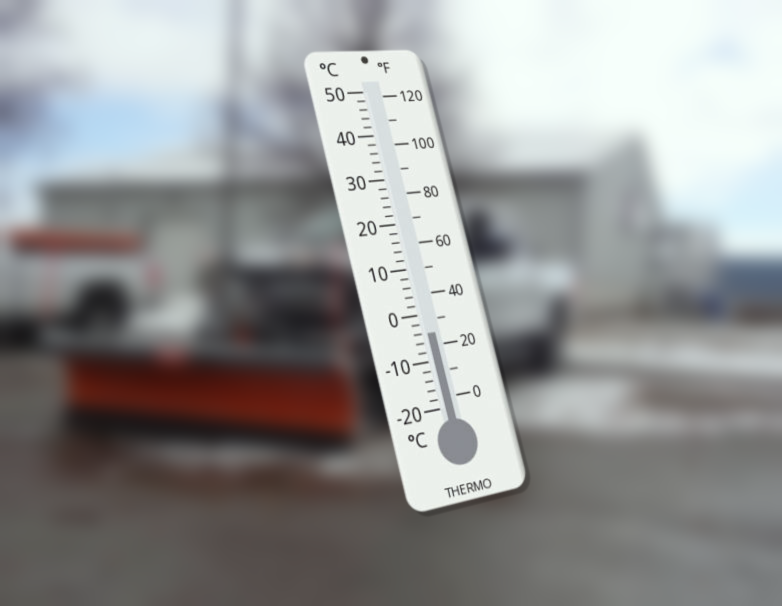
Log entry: -4 °C
